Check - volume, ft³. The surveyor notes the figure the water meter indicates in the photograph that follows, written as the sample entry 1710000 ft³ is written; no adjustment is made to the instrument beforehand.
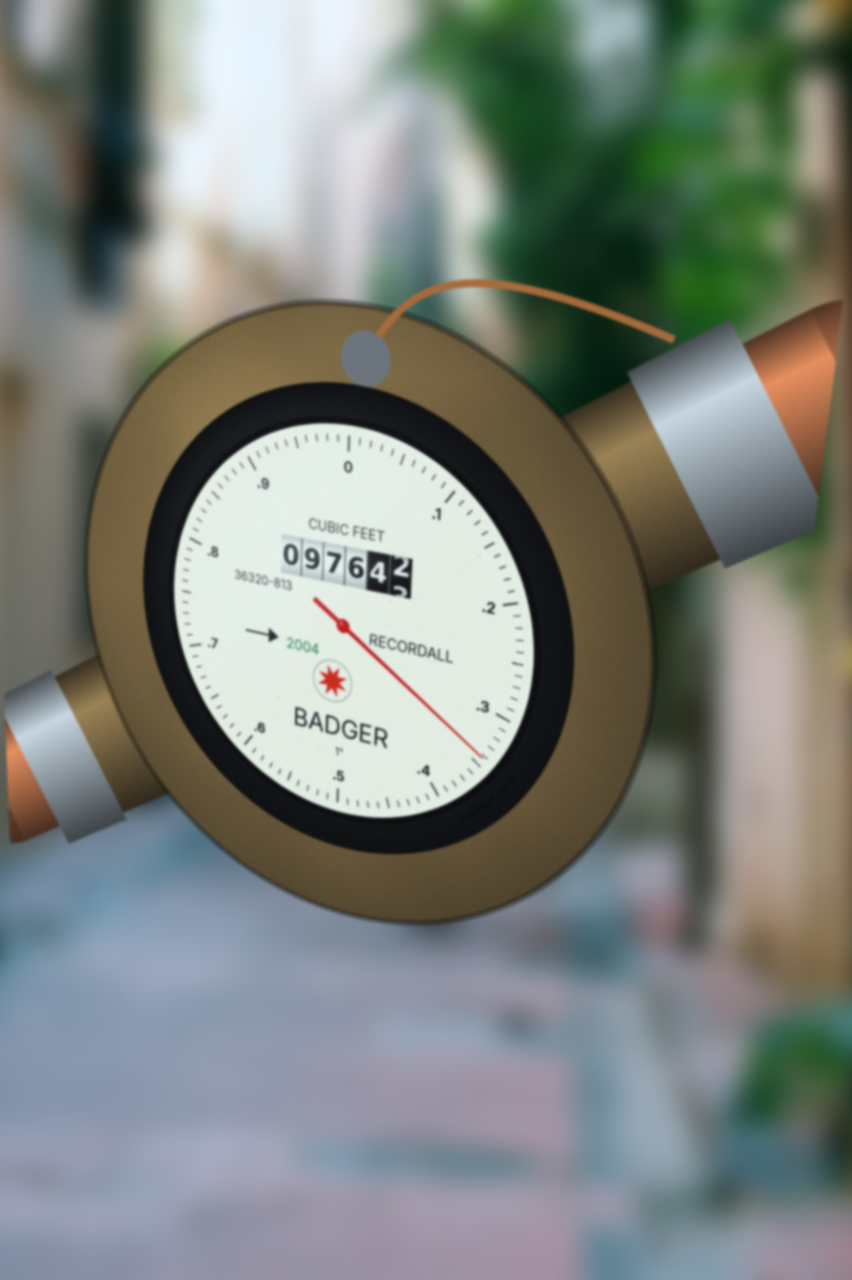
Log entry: 97642.34 ft³
